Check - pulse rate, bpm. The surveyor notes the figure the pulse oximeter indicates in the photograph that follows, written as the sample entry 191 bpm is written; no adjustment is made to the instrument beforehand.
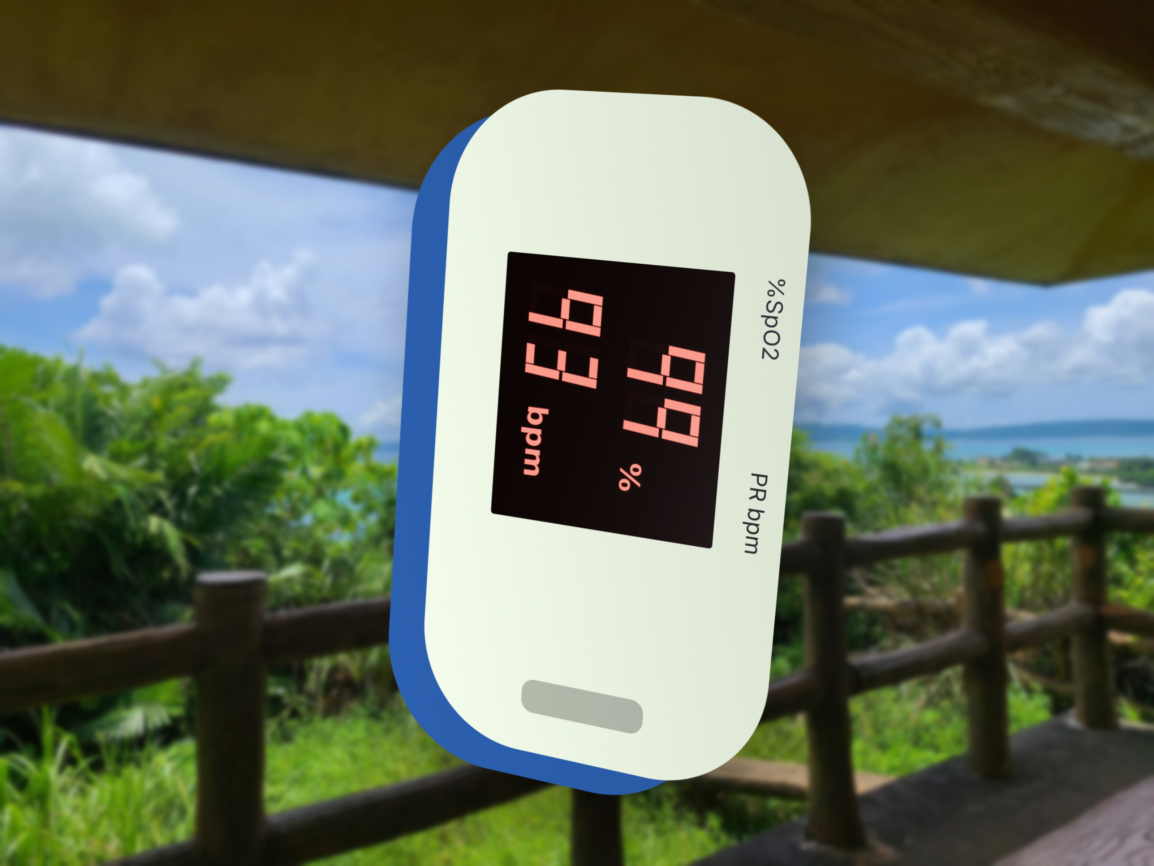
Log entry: 93 bpm
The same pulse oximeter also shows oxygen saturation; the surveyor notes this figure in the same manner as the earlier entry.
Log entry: 99 %
